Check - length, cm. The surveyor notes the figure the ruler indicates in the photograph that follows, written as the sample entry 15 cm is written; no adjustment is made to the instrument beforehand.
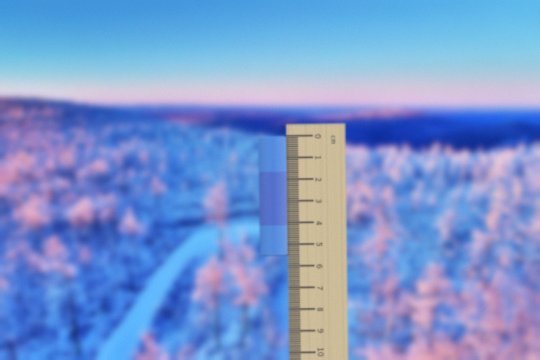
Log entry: 5.5 cm
